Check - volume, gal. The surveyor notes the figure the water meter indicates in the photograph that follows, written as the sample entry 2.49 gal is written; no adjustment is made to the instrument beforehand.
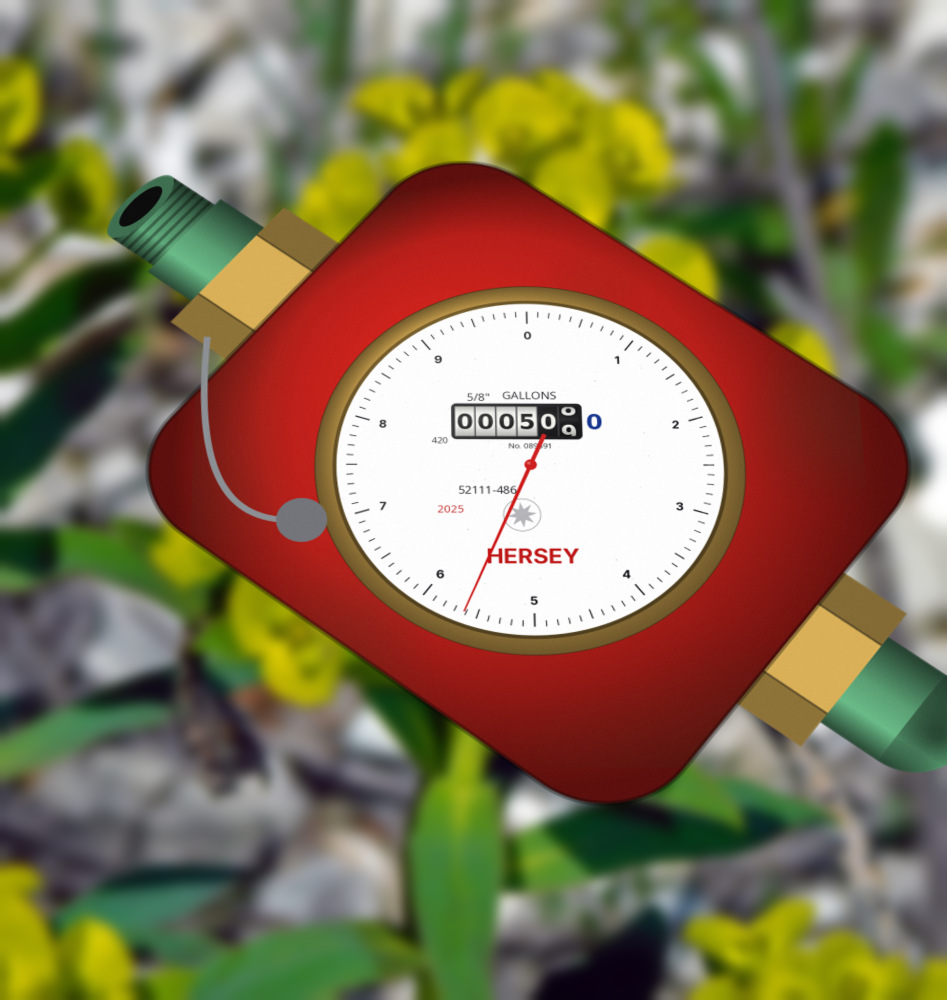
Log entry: 5085.6 gal
